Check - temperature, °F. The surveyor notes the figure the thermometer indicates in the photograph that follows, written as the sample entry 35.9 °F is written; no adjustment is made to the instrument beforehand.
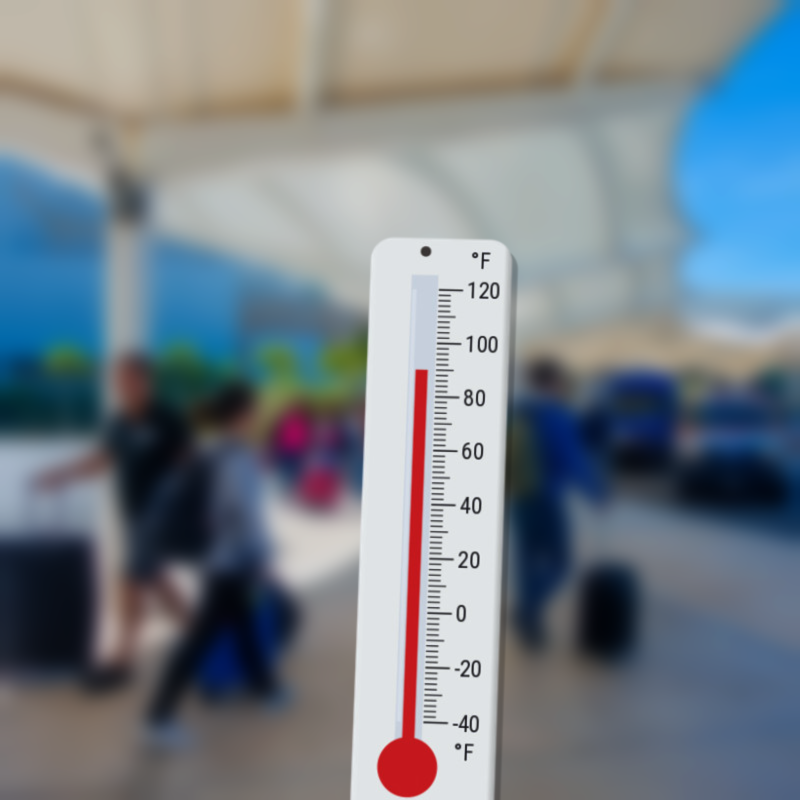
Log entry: 90 °F
